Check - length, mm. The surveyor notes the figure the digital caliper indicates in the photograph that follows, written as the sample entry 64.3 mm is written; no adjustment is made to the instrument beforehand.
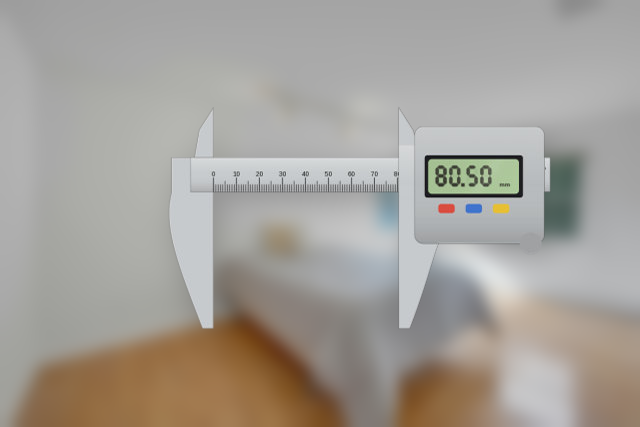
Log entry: 80.50 mm
